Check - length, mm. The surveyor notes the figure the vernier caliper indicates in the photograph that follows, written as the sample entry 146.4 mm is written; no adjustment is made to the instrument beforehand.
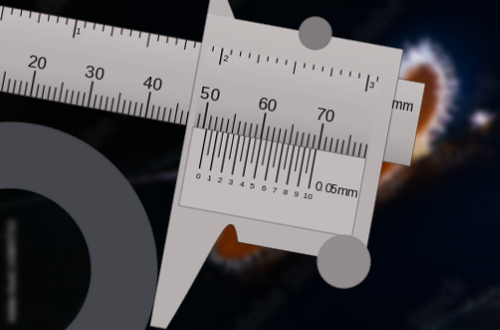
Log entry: 50.6 mm
